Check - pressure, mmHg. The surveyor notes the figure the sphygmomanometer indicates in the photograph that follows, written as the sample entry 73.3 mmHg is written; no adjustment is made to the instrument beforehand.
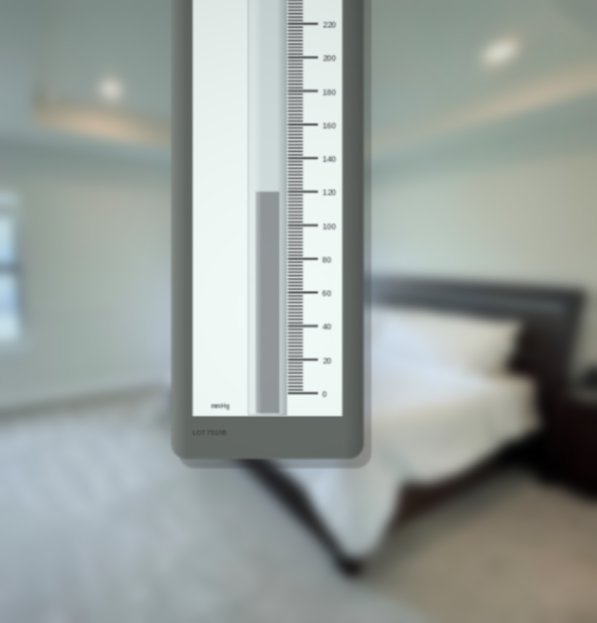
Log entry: 120 mmHg
